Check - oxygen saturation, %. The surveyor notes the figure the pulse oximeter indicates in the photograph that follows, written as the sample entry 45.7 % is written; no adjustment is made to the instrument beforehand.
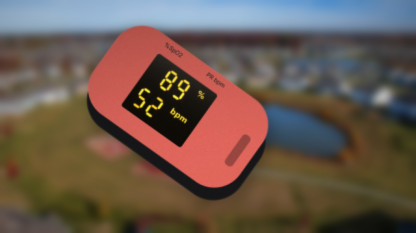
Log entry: 89 %
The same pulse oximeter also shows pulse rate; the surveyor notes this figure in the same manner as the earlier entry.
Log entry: 52 bpm
